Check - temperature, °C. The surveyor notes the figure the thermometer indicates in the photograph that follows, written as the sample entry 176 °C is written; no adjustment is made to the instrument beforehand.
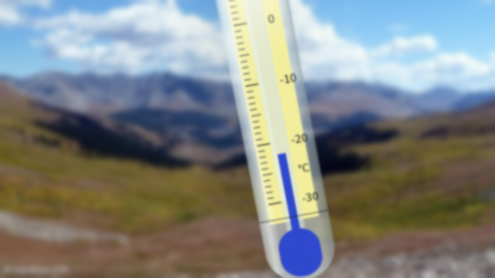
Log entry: -22 °C
